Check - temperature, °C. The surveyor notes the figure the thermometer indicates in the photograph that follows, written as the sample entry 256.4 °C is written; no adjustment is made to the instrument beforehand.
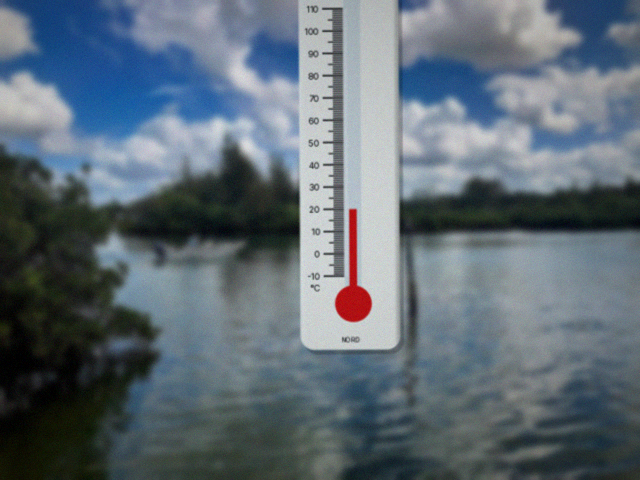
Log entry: 20 °C
